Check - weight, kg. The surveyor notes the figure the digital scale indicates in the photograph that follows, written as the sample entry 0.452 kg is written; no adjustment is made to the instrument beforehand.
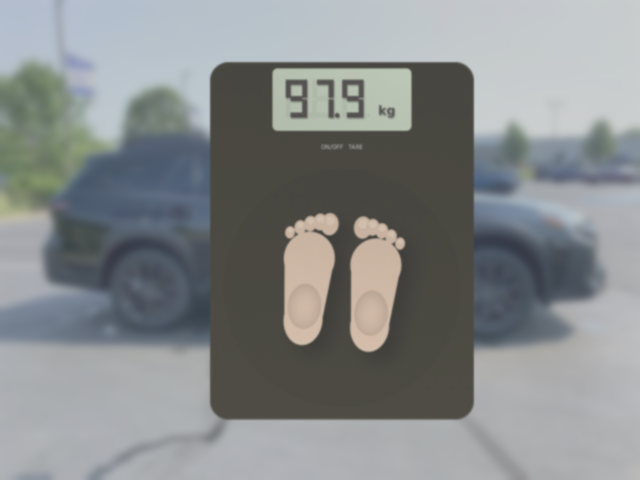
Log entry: 97.9 kg
